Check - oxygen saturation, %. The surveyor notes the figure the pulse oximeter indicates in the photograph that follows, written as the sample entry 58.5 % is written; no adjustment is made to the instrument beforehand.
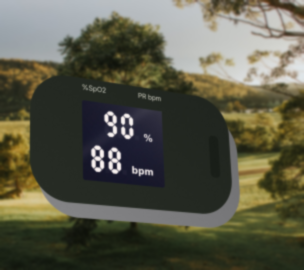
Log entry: 90 %
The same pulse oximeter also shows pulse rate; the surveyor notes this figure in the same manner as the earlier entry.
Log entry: 88 bpm
